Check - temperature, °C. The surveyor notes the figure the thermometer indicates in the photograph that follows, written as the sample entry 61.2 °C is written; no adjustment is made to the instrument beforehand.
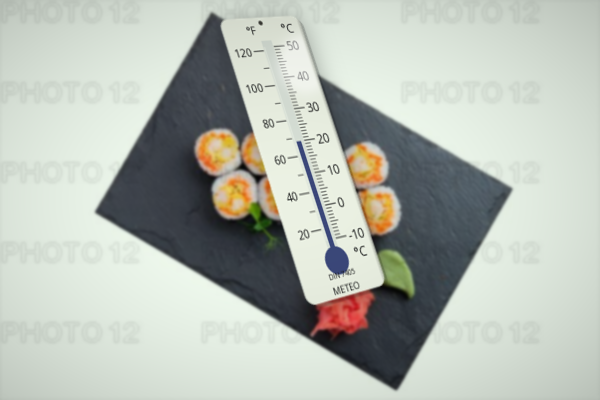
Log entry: 20 °C
